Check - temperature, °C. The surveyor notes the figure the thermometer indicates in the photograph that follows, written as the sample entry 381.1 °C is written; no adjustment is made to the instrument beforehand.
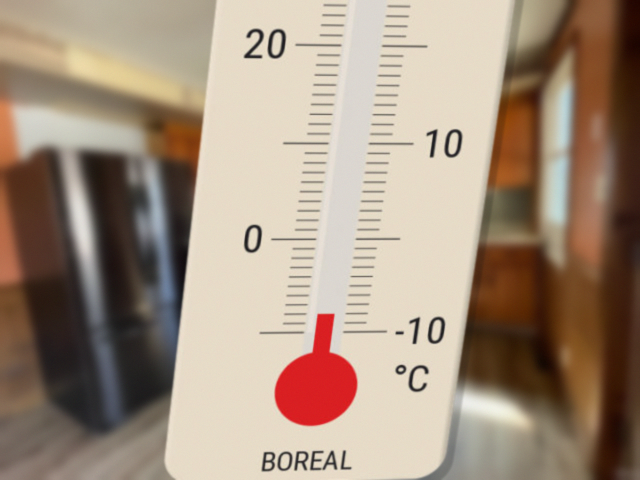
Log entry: -8 °C
